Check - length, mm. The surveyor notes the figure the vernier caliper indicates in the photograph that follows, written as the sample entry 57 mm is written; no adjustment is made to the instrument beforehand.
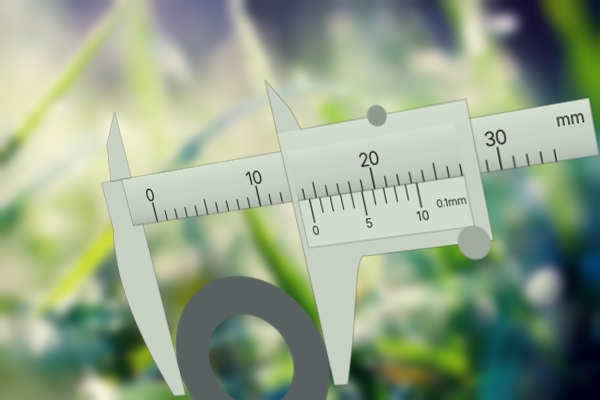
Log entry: 14.4 mm
